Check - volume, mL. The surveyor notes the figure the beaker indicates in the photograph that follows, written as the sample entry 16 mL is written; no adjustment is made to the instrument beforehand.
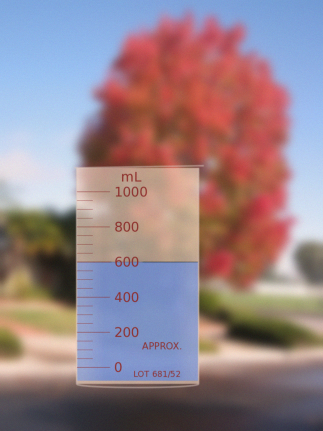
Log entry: 600 mL
